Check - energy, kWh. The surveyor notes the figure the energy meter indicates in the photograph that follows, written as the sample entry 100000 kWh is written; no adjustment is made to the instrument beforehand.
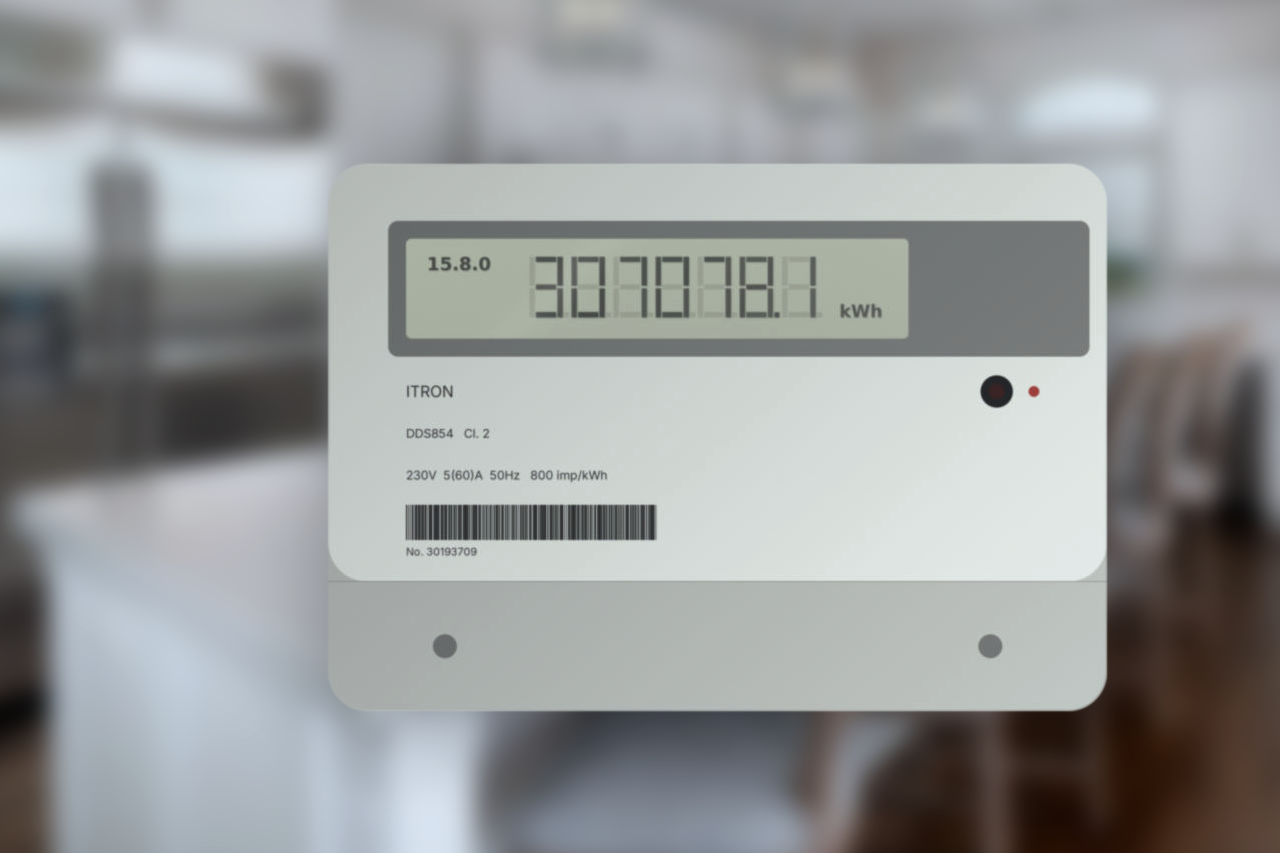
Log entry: 307078.1 kWh
